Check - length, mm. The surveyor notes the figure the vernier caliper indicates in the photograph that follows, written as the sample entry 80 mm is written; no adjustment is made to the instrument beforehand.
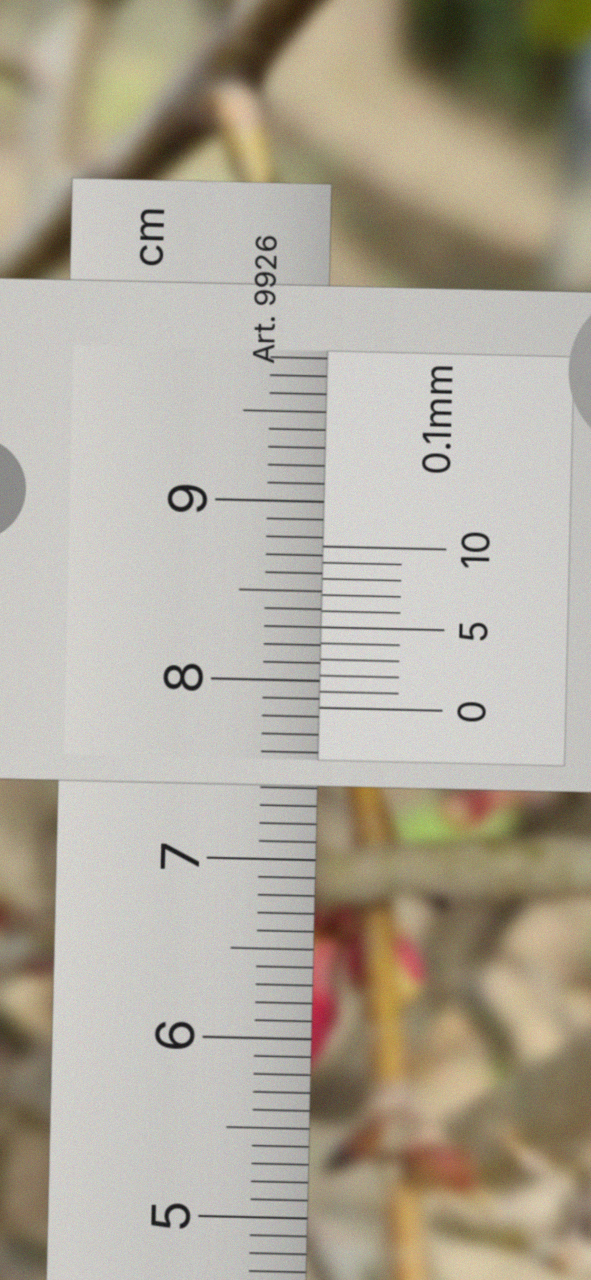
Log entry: 78.5 mm
